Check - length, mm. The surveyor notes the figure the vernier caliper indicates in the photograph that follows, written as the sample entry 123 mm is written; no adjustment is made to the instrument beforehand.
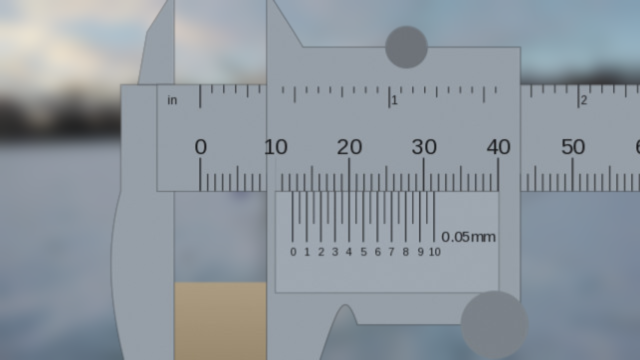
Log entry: 12.4 mm
